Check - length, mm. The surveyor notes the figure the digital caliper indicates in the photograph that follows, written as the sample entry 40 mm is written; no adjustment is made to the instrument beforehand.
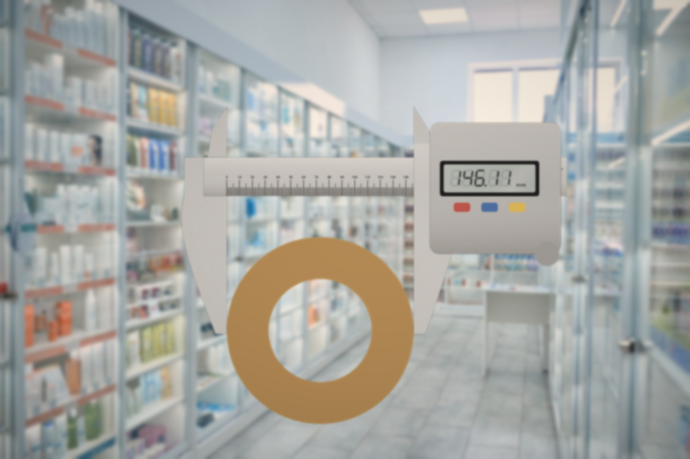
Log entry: 146.11 mm
